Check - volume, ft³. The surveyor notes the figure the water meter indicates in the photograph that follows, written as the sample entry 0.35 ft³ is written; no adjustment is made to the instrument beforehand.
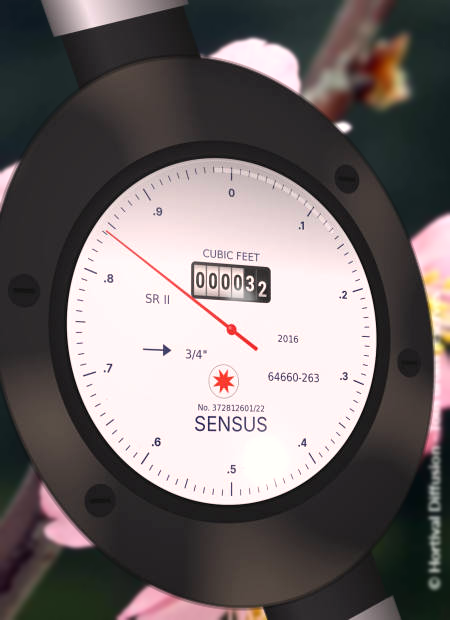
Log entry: 31.84 ft³
